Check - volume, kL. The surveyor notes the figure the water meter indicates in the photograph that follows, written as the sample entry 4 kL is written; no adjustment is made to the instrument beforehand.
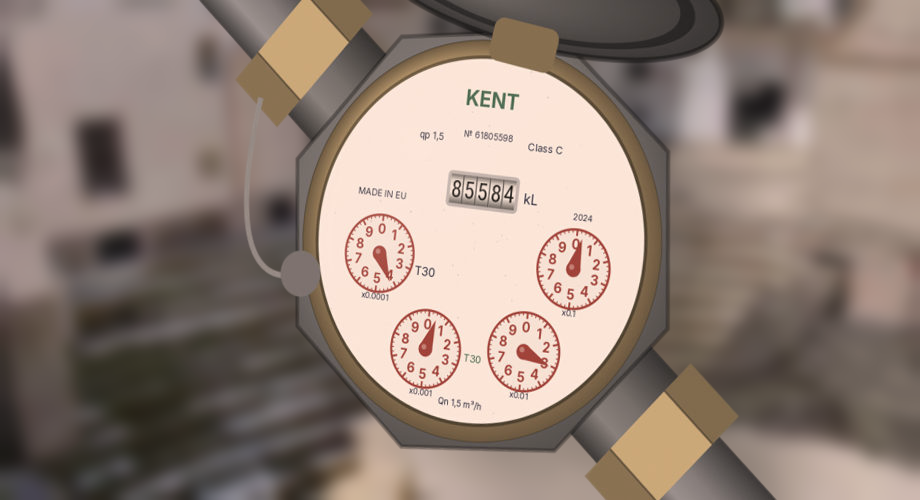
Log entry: 85584.0304 kL
